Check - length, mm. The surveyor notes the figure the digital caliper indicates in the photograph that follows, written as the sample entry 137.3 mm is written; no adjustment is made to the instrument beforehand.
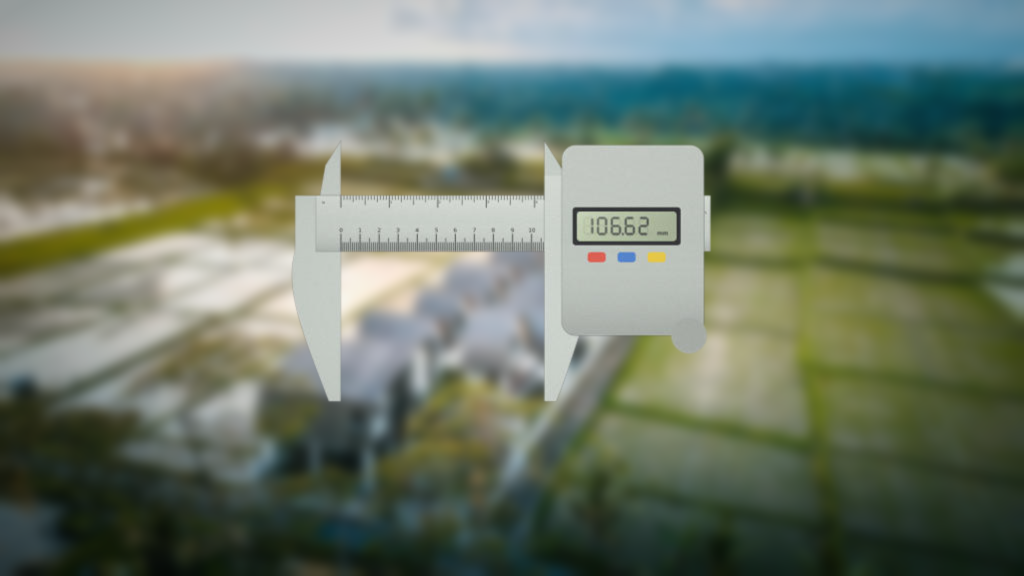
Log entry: 106.62 mm
